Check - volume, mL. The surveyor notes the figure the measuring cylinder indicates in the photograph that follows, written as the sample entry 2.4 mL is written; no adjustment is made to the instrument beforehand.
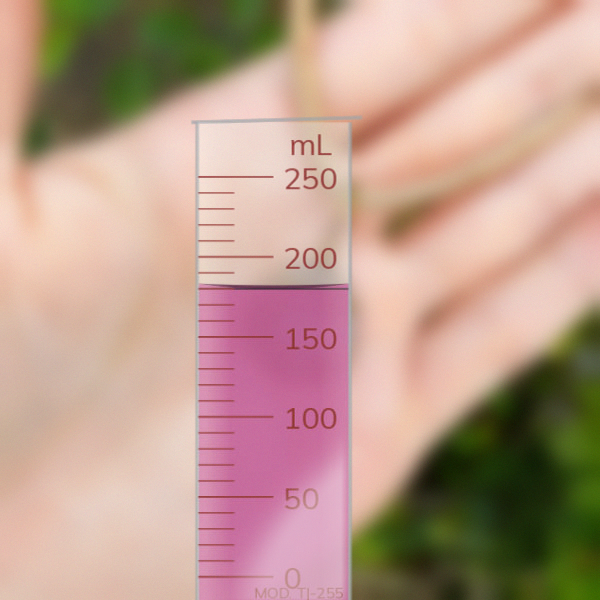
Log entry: 180 mL
